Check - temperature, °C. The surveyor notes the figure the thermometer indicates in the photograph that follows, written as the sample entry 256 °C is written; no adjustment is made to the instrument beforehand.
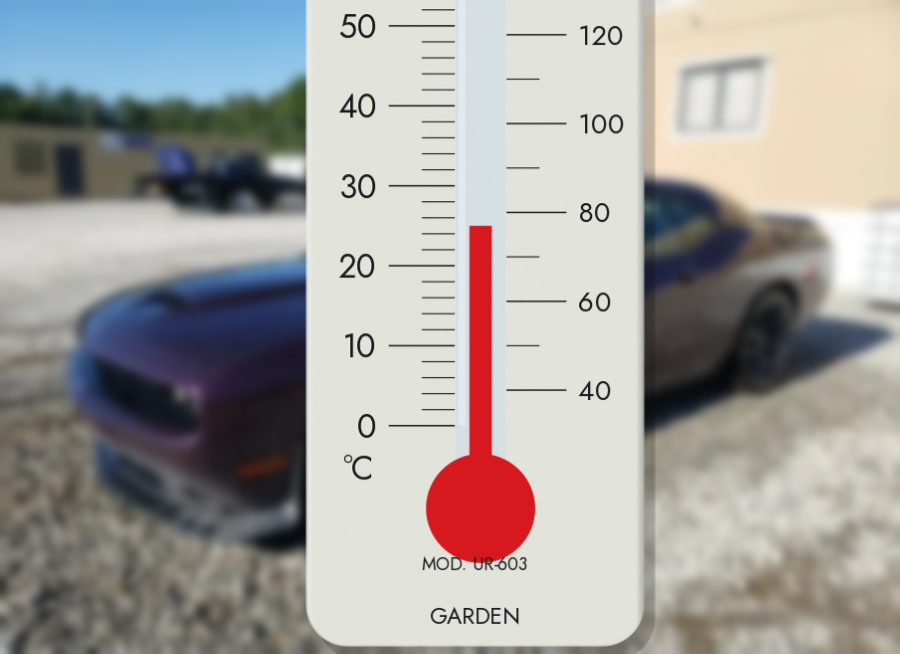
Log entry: 25 °C
